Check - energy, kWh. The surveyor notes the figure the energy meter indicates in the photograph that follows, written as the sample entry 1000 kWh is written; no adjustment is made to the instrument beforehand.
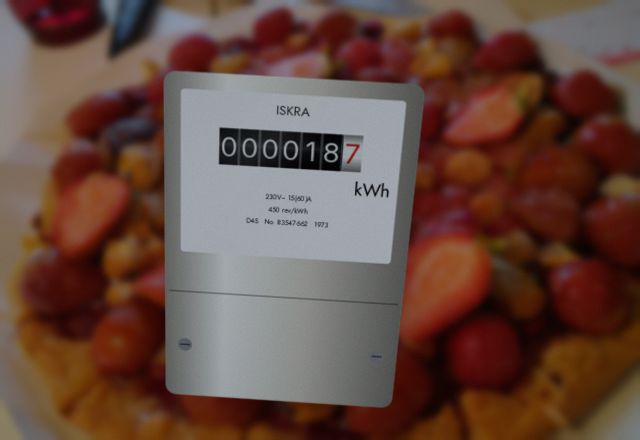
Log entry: 18.7 kWh
